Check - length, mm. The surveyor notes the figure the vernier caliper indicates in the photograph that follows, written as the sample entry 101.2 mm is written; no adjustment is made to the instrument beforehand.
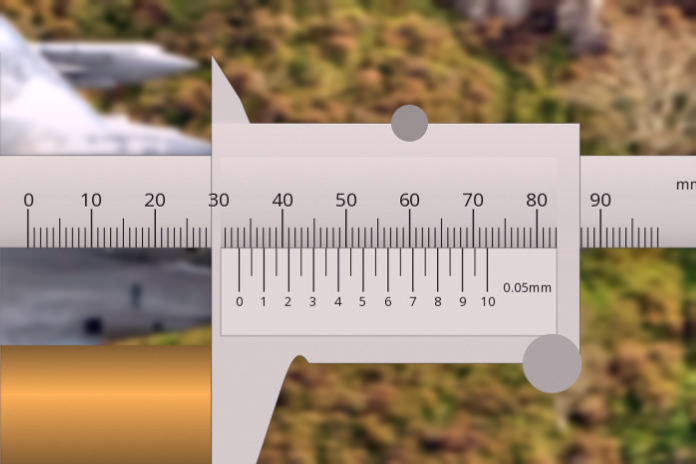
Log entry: 33.2 mm
